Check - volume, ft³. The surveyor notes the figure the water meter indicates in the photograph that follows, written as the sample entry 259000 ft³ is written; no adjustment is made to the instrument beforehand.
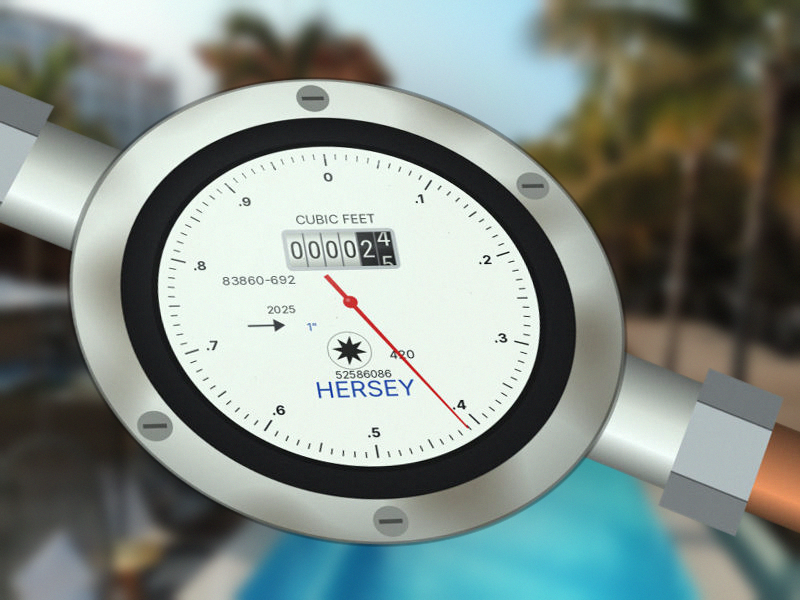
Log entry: 24.41 ft³
